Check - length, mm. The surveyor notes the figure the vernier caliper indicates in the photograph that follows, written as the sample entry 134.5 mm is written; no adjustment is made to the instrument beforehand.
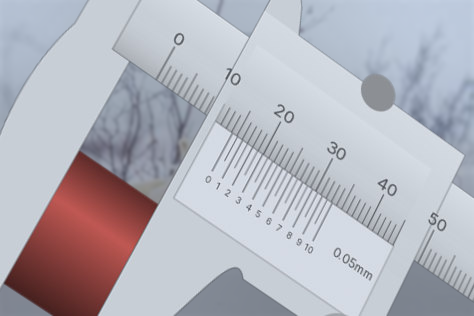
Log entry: 14.2 mm
